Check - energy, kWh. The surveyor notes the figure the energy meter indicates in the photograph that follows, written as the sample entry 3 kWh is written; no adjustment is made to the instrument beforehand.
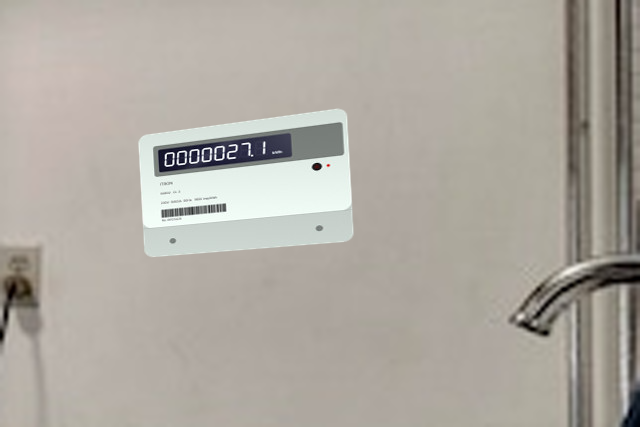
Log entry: 27.1 kWh
